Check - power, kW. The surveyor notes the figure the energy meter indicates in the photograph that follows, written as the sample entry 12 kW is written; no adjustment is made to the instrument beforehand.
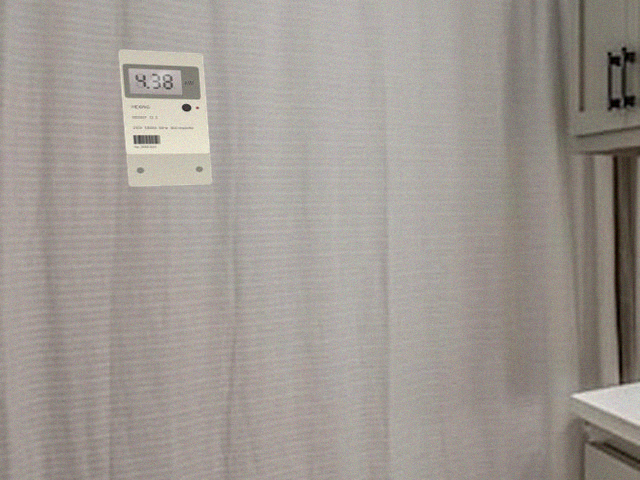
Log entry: 4.38 kW
